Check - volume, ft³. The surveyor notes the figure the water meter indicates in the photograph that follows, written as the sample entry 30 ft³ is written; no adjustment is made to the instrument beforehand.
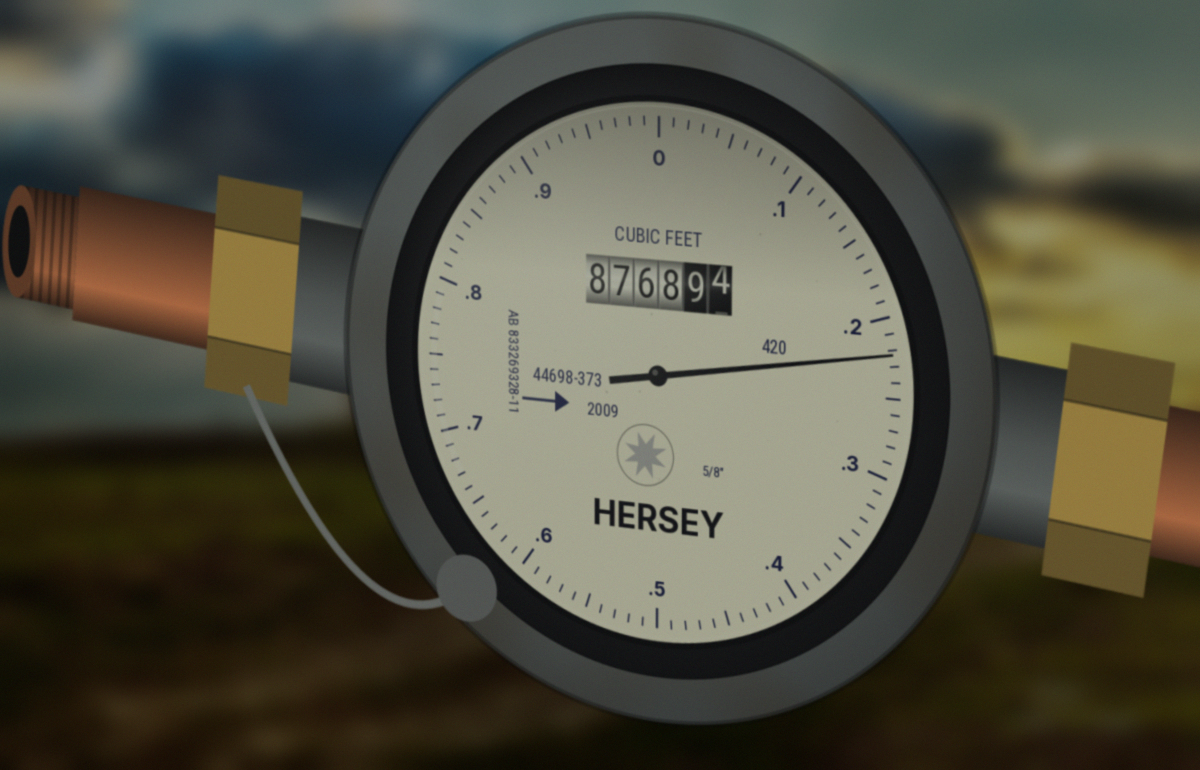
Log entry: 876894.22 ft³
